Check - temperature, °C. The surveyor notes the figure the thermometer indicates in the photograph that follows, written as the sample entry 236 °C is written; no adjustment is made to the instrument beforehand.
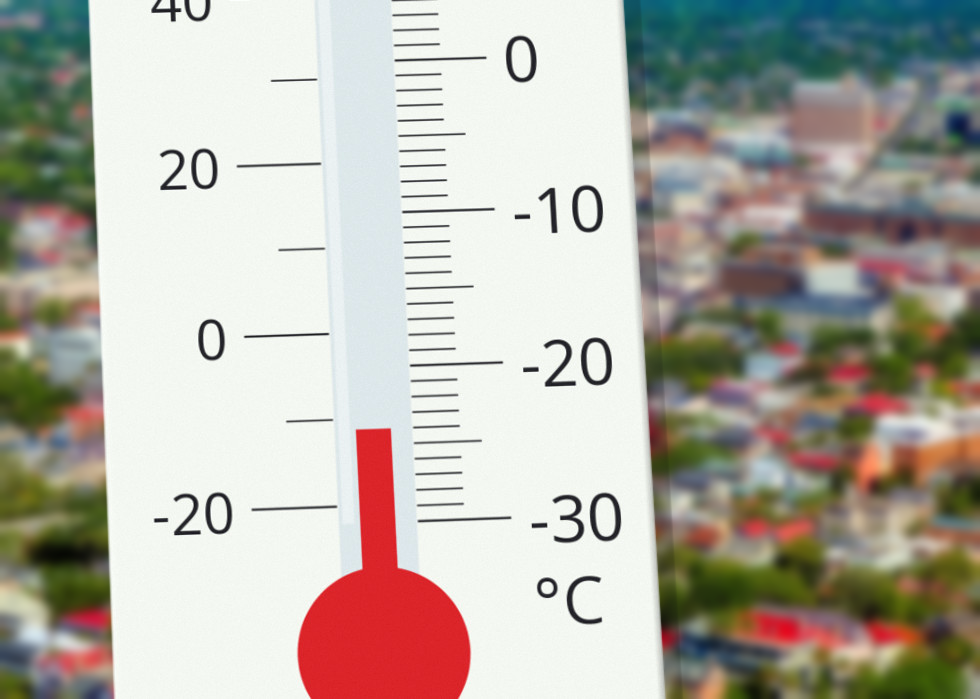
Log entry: -24 °C
